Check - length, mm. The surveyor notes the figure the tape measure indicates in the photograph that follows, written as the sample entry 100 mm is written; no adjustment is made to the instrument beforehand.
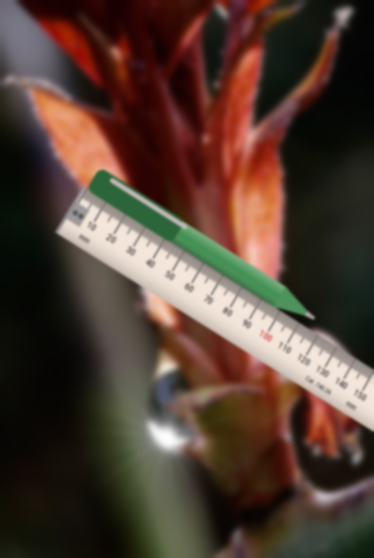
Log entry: 115 mm
